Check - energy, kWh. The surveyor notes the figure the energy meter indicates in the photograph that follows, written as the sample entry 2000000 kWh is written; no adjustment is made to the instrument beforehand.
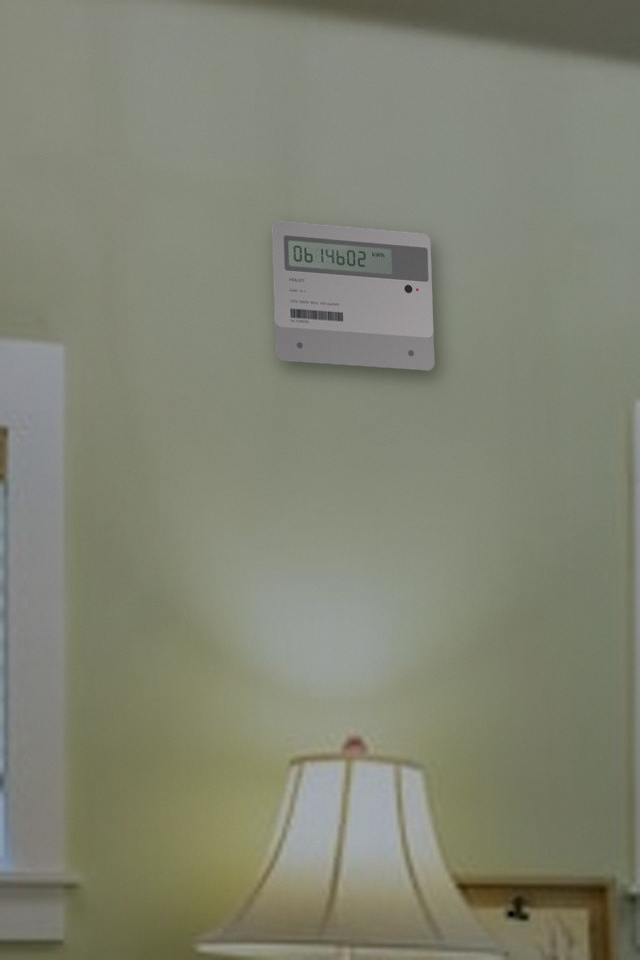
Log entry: 614602 kWh
